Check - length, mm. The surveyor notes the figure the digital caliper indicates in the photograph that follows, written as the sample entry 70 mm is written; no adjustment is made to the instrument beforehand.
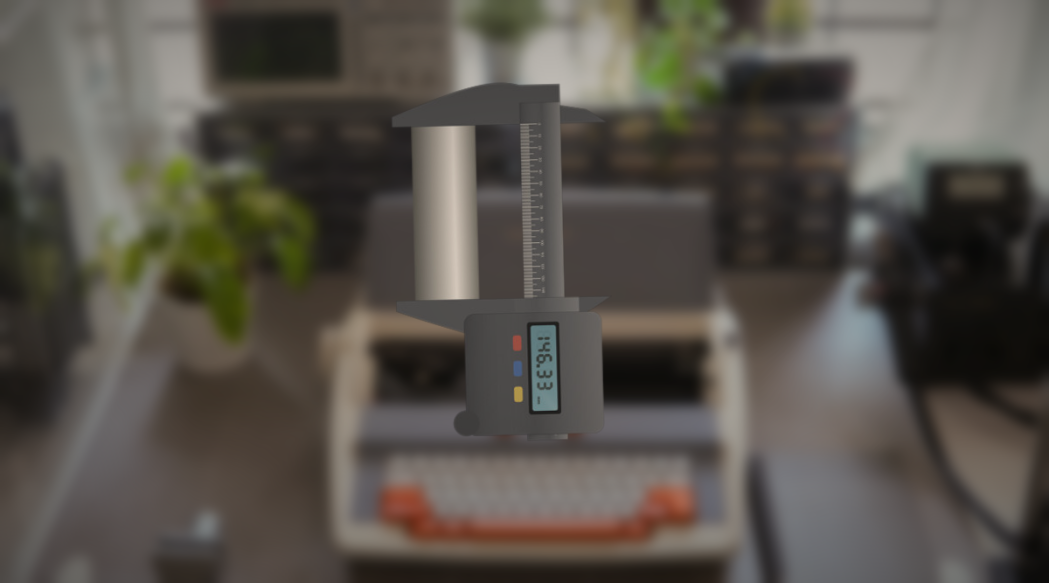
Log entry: 146.33 mm
